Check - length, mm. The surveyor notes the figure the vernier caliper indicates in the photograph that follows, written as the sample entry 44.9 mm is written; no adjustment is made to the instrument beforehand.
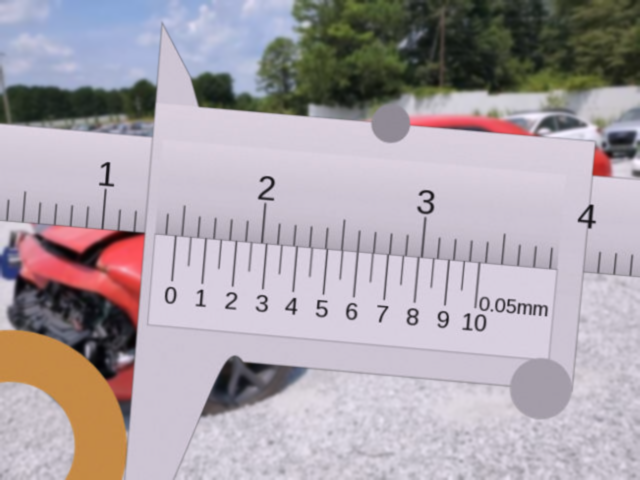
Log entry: 14.6 mm
